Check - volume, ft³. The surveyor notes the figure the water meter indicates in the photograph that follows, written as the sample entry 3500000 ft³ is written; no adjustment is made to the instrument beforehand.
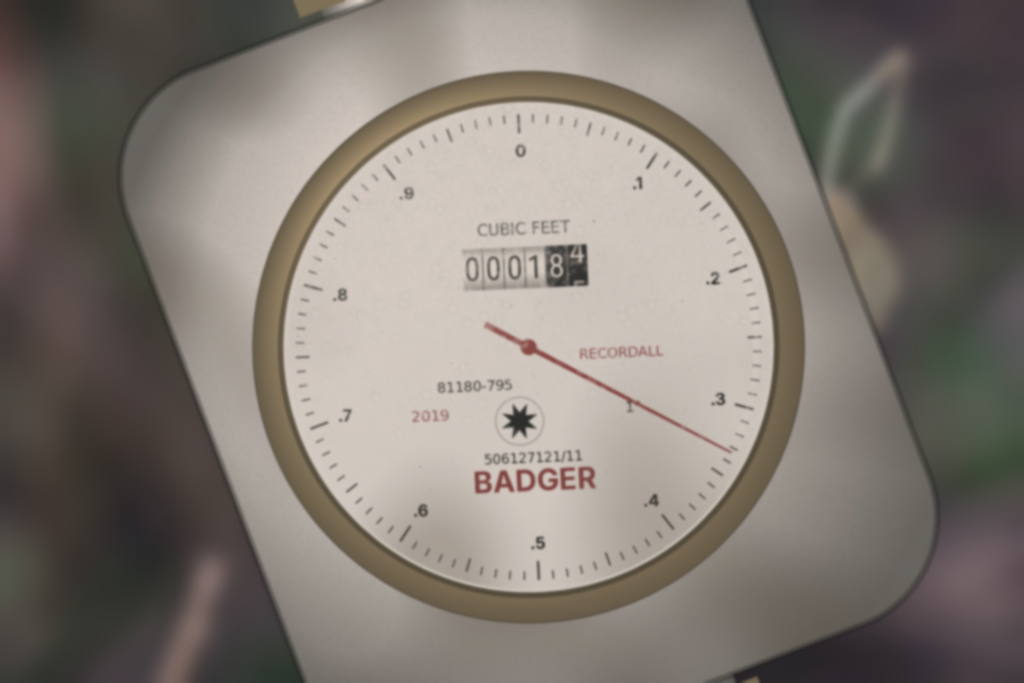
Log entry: 184.33 ft³
